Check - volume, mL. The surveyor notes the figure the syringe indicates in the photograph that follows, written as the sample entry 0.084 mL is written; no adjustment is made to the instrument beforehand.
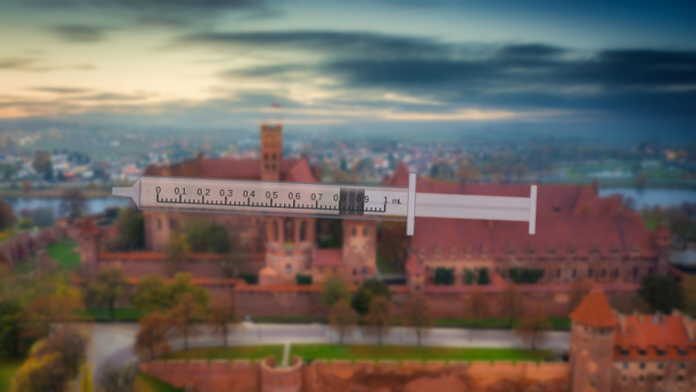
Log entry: 0.8 mL
